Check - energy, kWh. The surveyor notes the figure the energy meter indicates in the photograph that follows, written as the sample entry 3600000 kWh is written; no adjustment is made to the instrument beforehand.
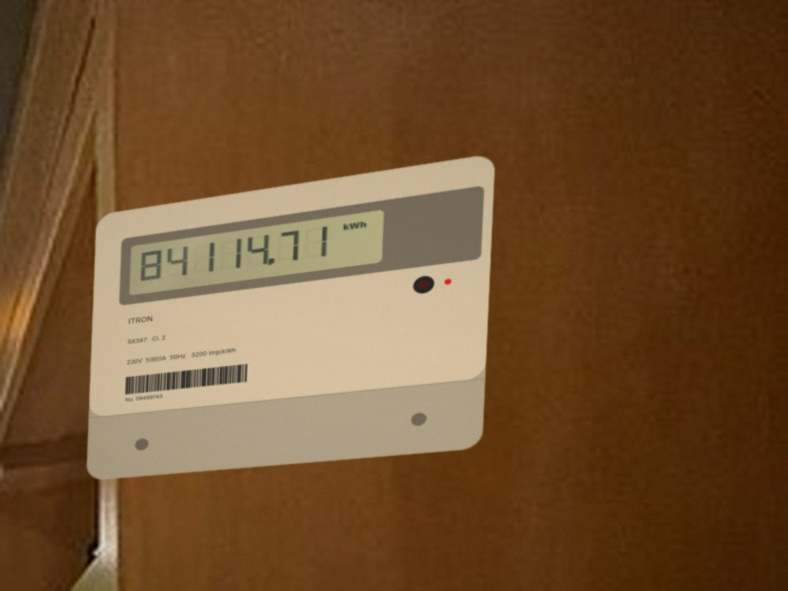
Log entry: 84114.71 kWh
